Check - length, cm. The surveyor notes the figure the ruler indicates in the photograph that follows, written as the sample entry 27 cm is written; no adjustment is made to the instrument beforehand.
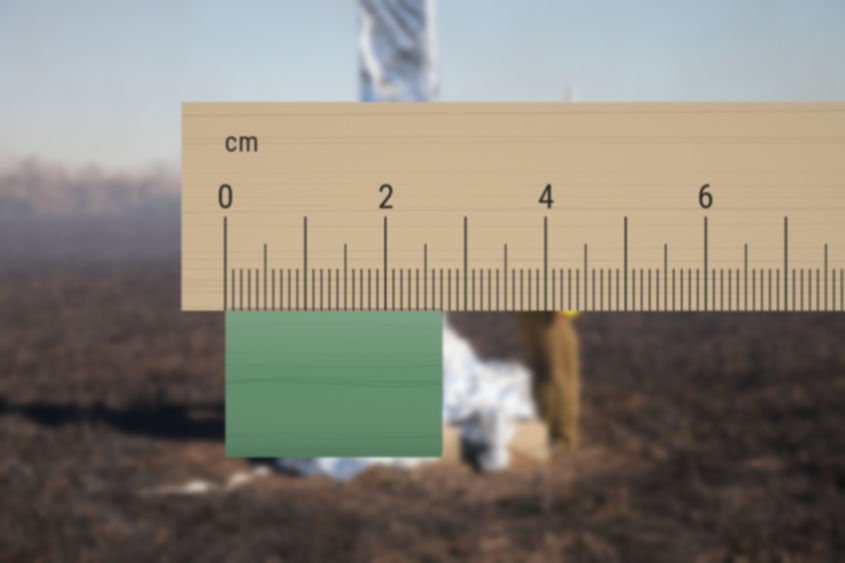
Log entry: 2.7 cm
